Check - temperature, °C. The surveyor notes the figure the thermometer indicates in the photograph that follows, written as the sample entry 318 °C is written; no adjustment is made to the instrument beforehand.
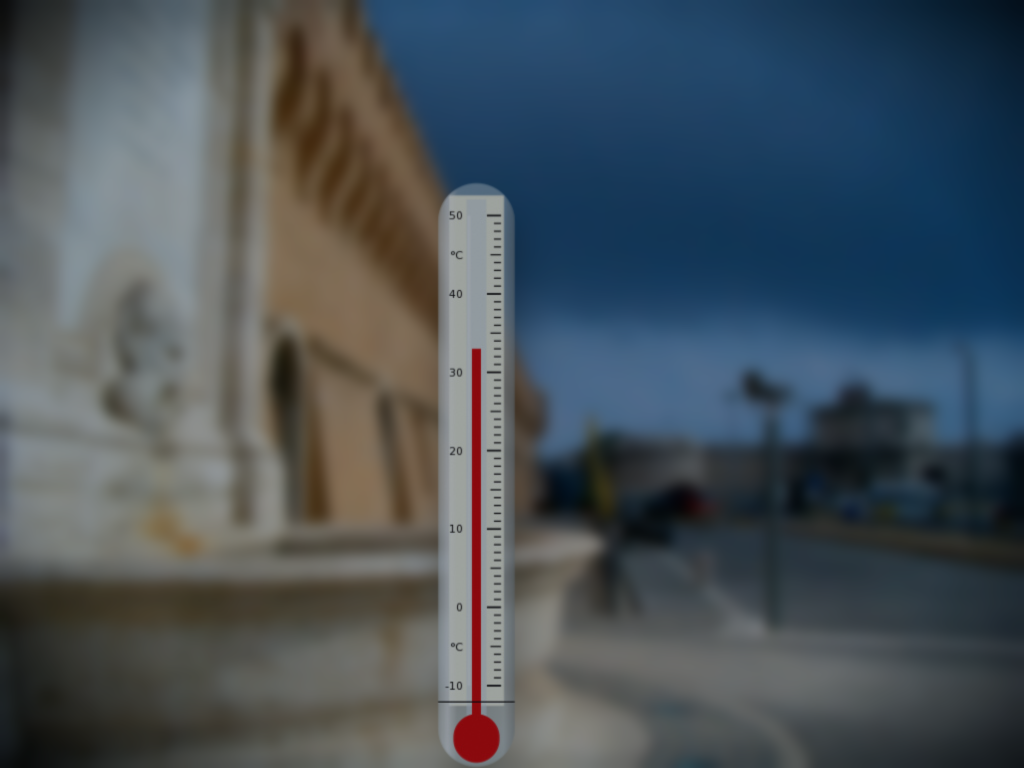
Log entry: 33 °C
